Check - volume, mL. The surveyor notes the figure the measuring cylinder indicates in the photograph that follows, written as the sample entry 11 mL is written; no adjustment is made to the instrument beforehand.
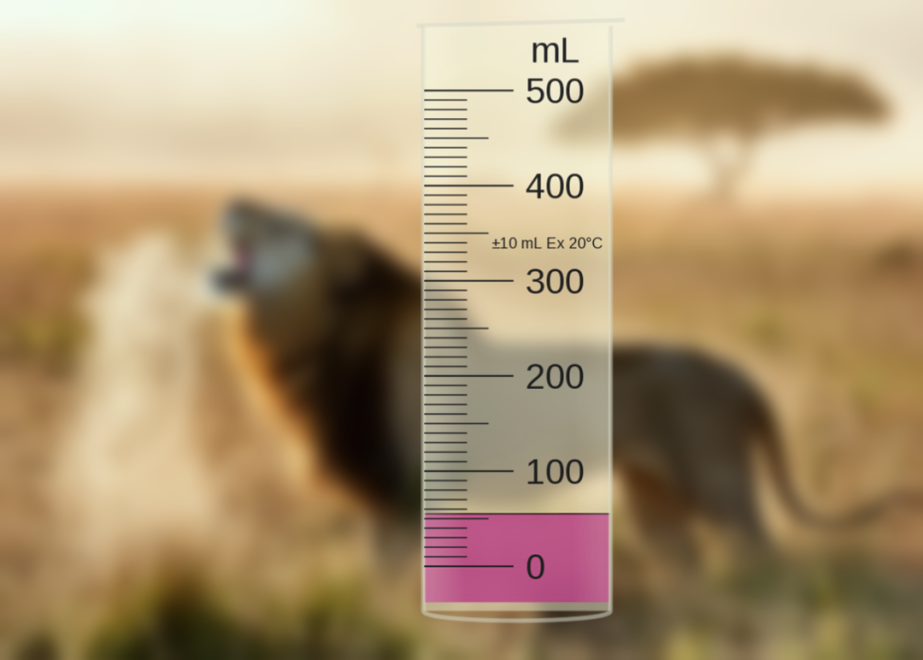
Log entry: 55 mL
